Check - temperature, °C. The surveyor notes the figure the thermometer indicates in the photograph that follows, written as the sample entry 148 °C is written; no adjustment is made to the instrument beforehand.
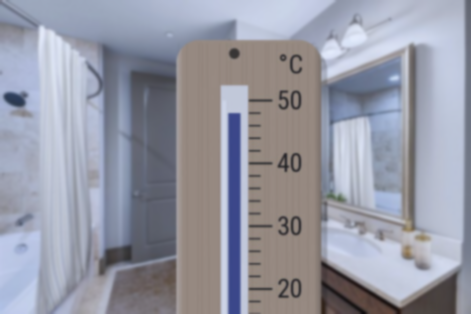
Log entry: 48 °C
